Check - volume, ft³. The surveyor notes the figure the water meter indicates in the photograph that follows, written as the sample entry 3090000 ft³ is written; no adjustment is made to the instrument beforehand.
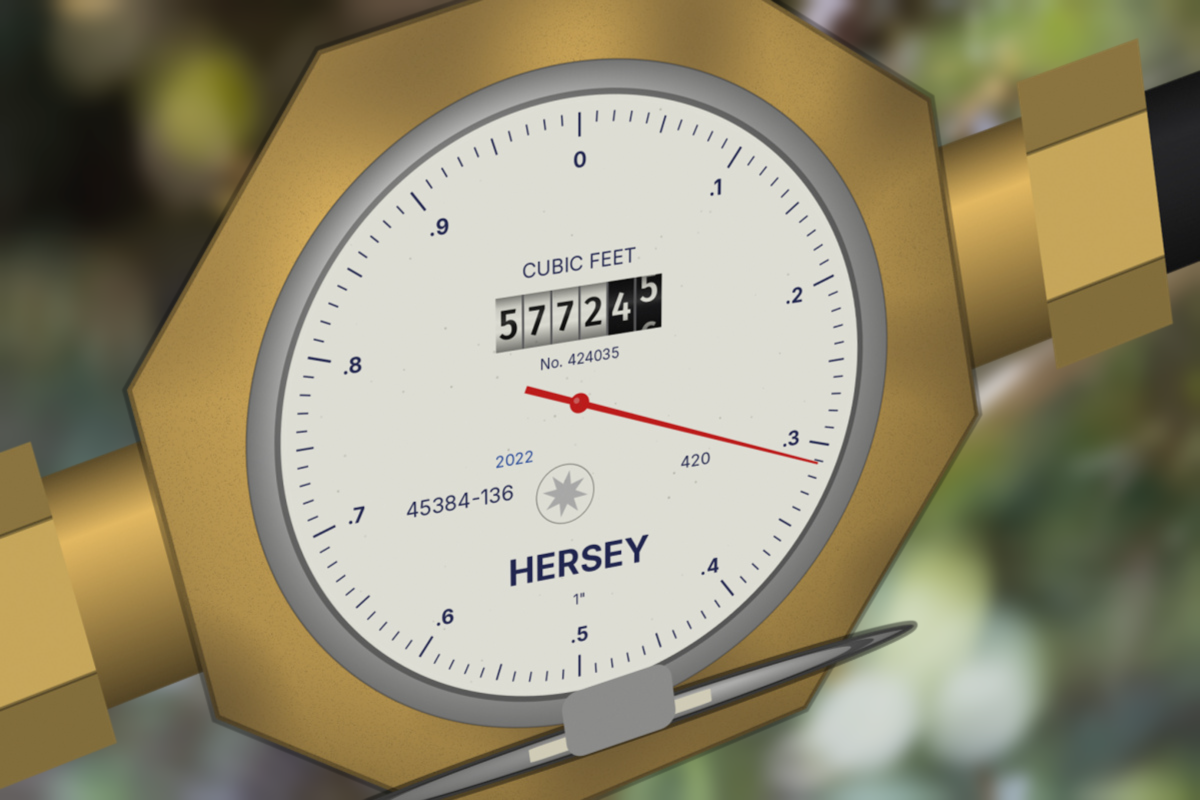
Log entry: 577245.31 ft³
